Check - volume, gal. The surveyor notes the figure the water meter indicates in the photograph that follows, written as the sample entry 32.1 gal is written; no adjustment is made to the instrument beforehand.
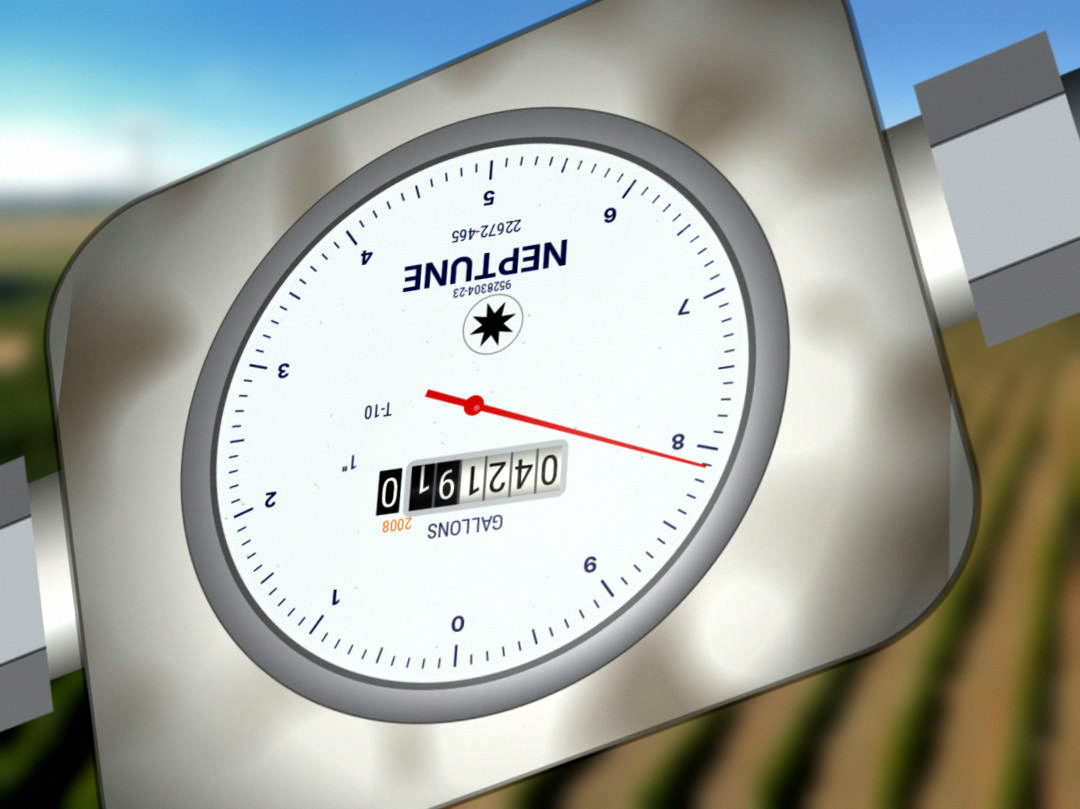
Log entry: 421908.1 gal
